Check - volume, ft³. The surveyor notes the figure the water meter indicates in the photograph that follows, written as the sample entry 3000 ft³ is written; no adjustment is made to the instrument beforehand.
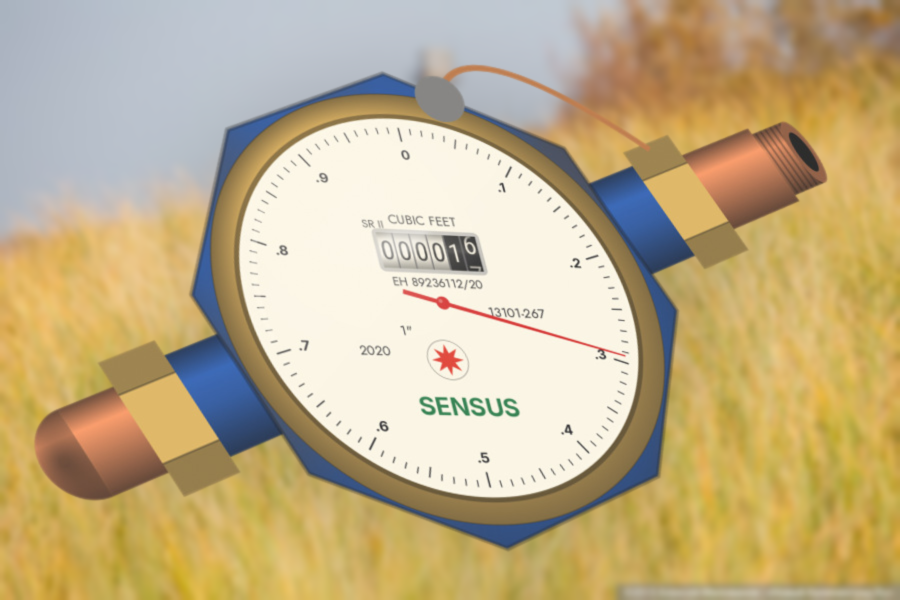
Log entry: 16.29 ft³
